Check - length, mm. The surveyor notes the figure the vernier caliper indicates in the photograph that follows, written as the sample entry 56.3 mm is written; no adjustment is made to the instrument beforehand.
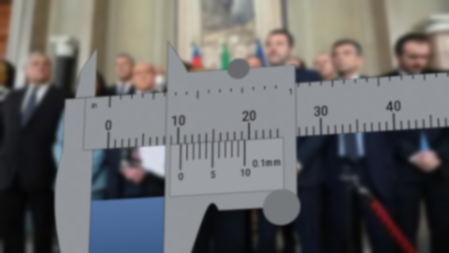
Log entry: 10.4 mm
